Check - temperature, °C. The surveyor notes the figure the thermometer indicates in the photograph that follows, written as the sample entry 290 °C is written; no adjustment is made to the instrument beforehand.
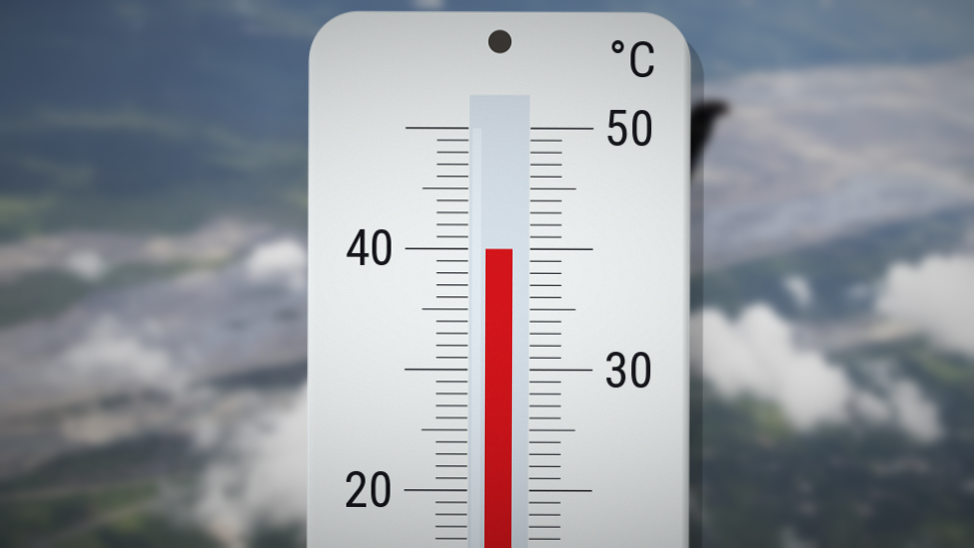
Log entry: 40 °C
